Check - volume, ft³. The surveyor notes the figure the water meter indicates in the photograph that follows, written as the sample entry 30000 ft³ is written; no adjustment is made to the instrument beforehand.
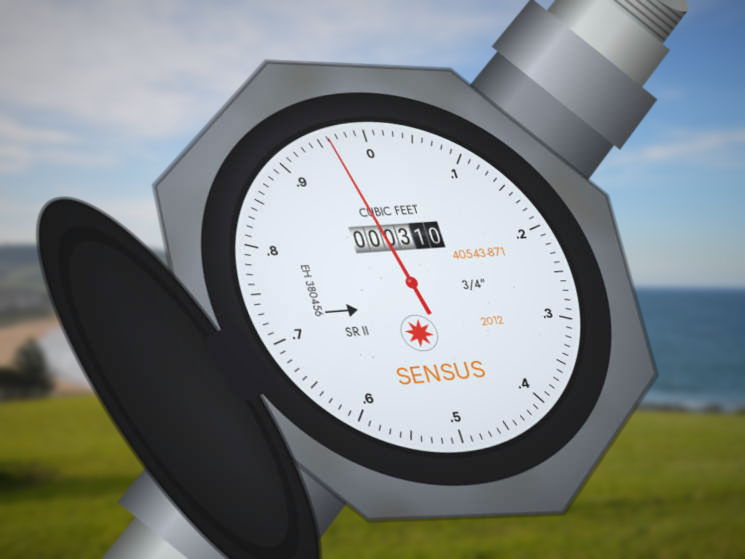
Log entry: 309.96 ft³
